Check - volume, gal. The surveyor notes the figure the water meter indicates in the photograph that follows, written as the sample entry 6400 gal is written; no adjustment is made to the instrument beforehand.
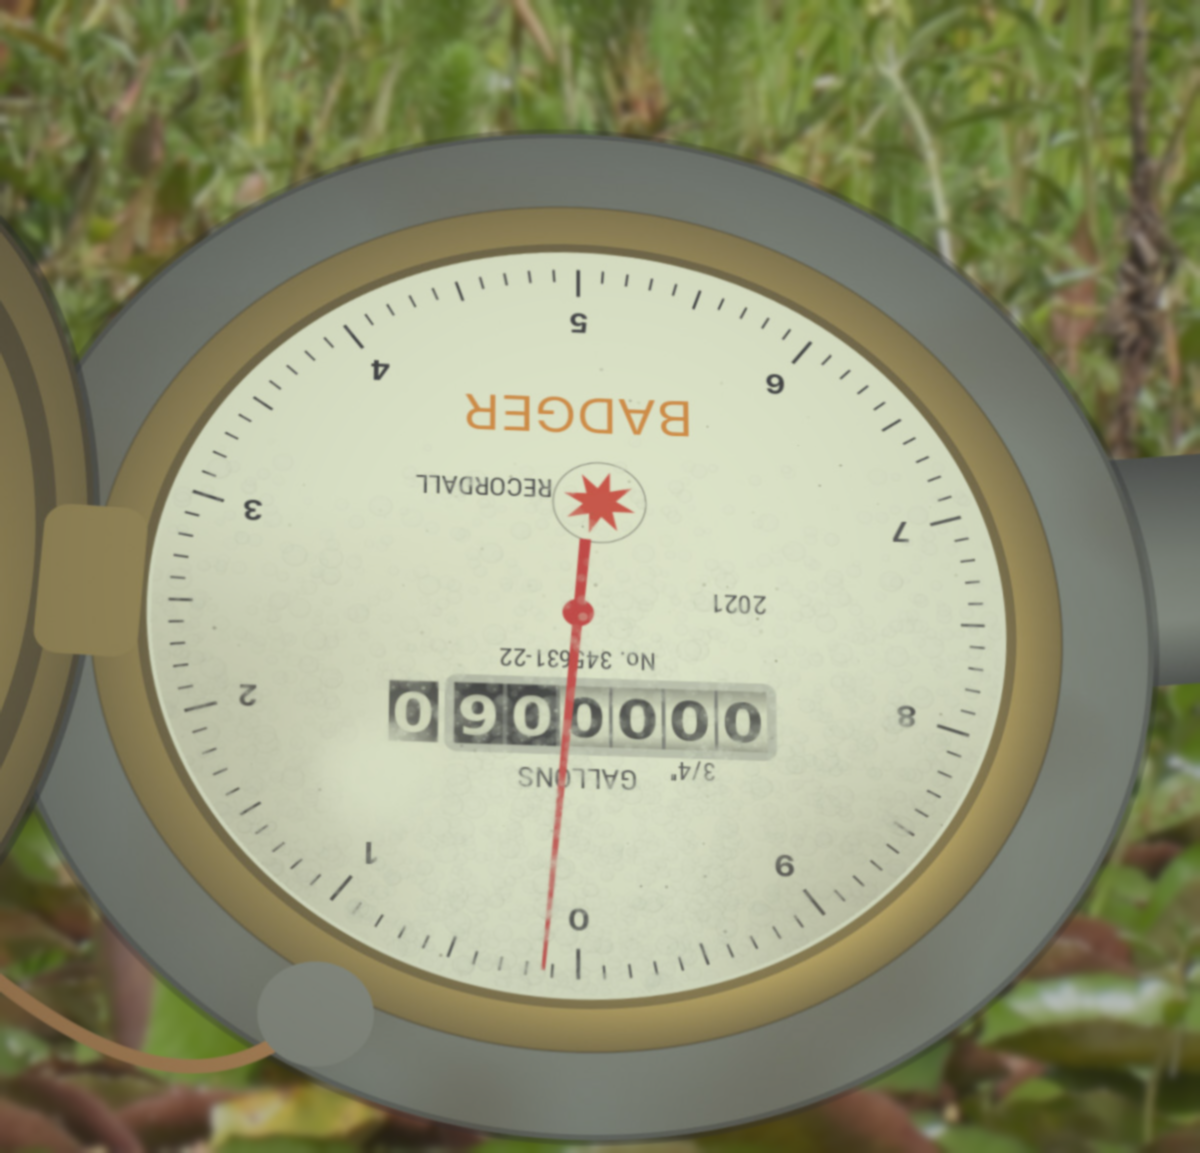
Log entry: 60.1 gal
